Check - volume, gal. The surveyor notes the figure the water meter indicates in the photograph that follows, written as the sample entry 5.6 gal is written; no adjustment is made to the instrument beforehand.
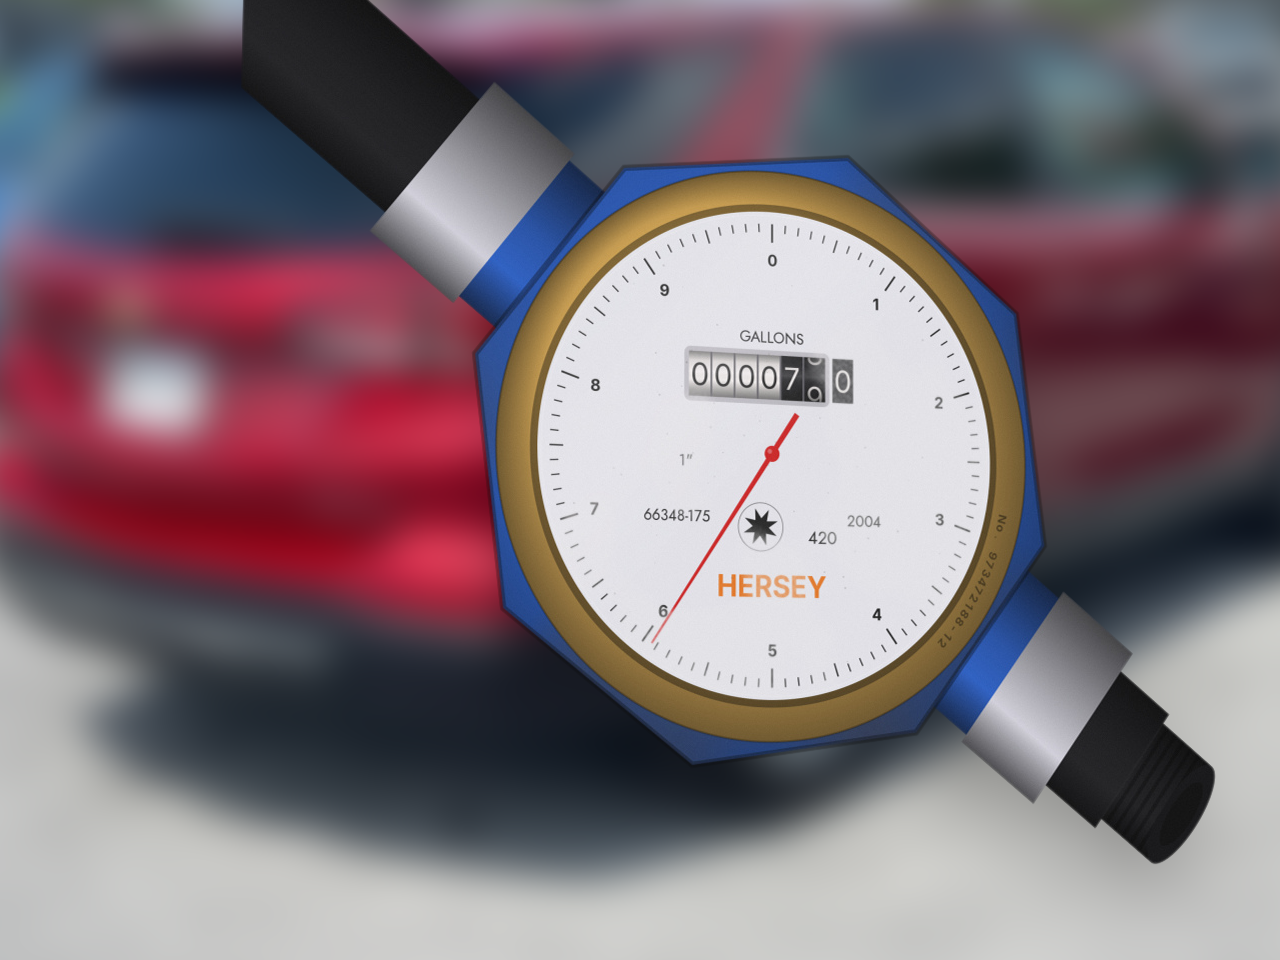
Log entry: 785.9 gal
